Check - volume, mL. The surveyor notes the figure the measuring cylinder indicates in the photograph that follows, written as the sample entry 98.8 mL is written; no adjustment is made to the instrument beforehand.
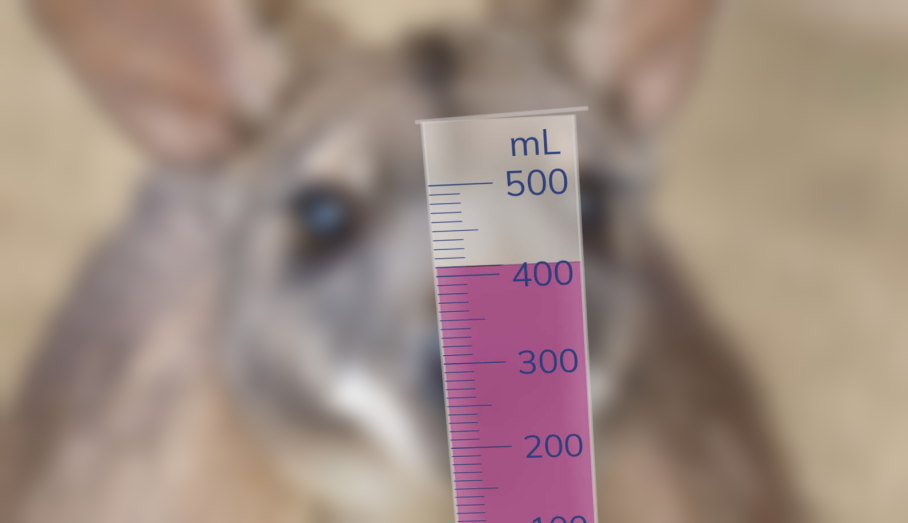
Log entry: 410 mL
